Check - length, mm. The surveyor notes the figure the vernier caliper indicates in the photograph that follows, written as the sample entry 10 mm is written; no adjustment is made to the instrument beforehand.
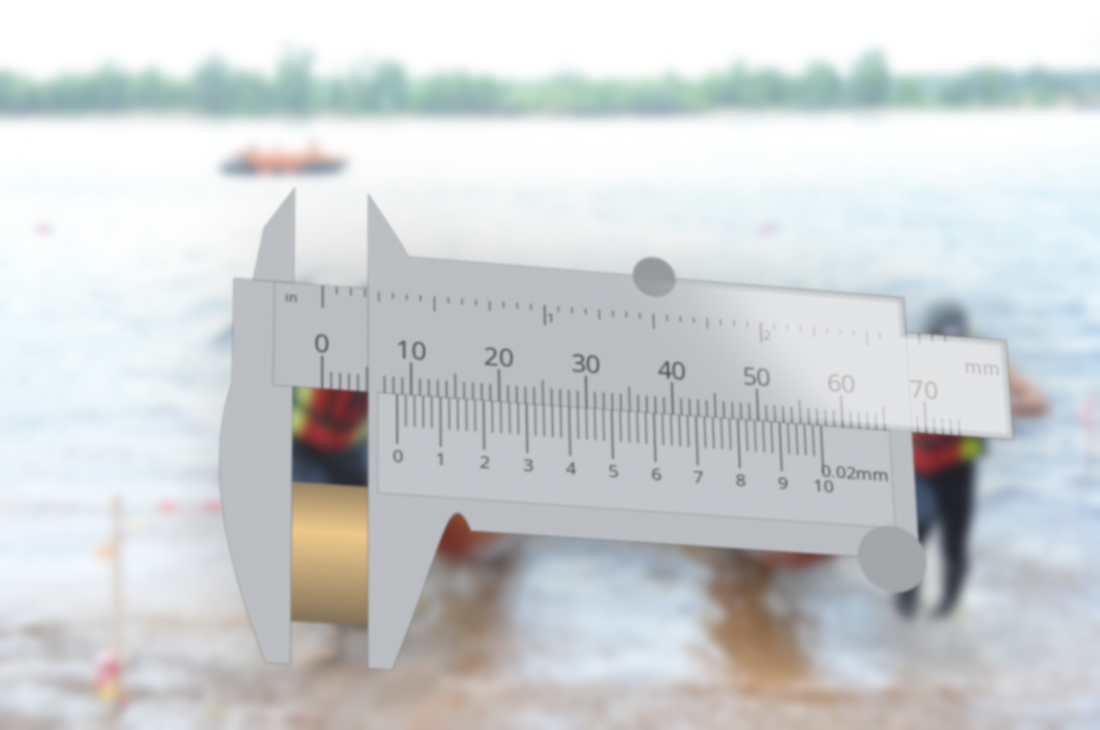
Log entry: 8.4 mm
